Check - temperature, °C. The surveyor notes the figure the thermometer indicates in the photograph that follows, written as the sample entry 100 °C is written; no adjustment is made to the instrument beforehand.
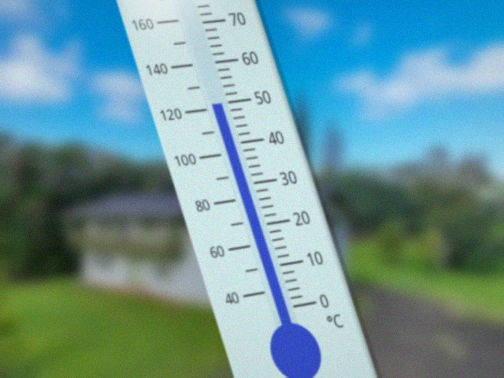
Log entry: 50 °C
